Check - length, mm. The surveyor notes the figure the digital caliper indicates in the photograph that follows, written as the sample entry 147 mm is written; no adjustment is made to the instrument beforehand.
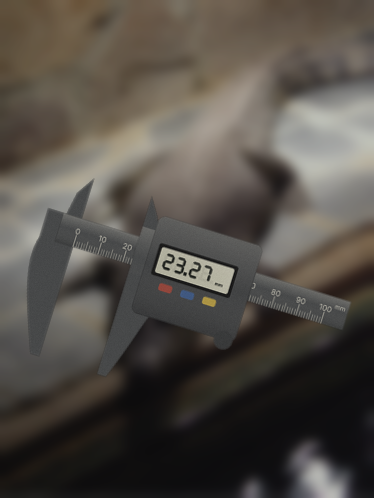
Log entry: 23.27 mm
